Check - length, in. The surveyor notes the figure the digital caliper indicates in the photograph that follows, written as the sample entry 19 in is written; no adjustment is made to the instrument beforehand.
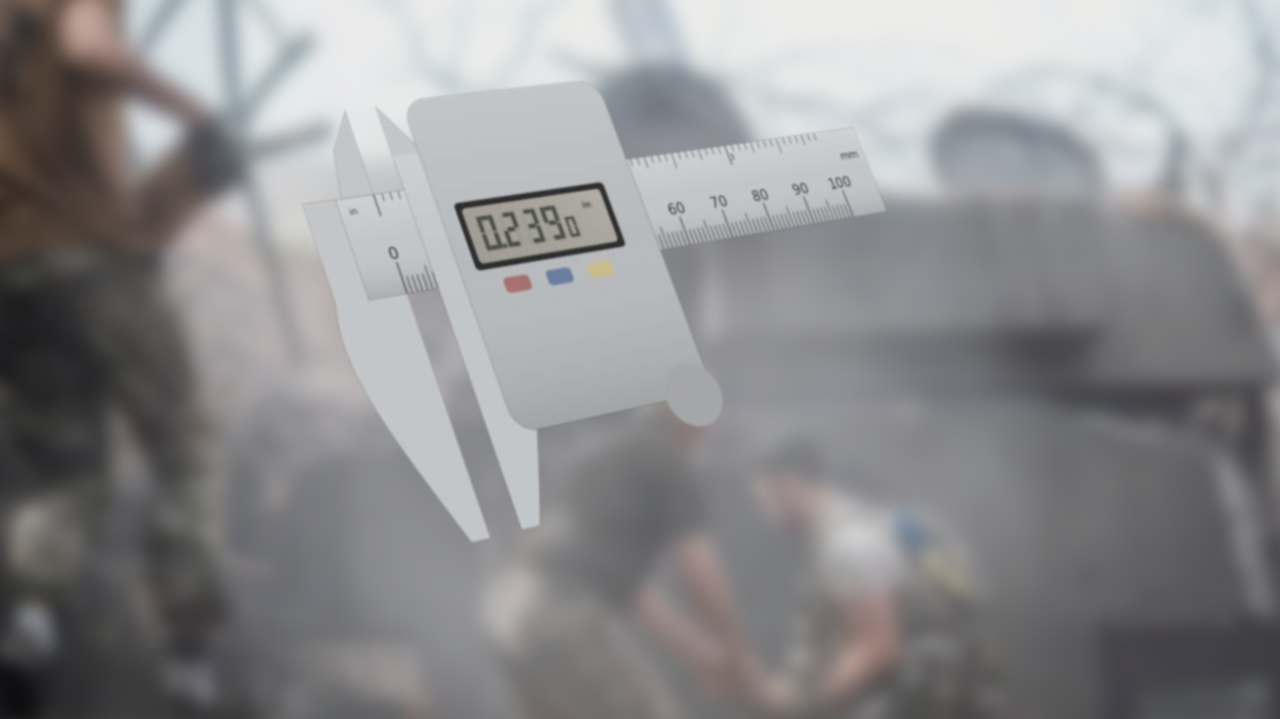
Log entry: 0.2390 in
